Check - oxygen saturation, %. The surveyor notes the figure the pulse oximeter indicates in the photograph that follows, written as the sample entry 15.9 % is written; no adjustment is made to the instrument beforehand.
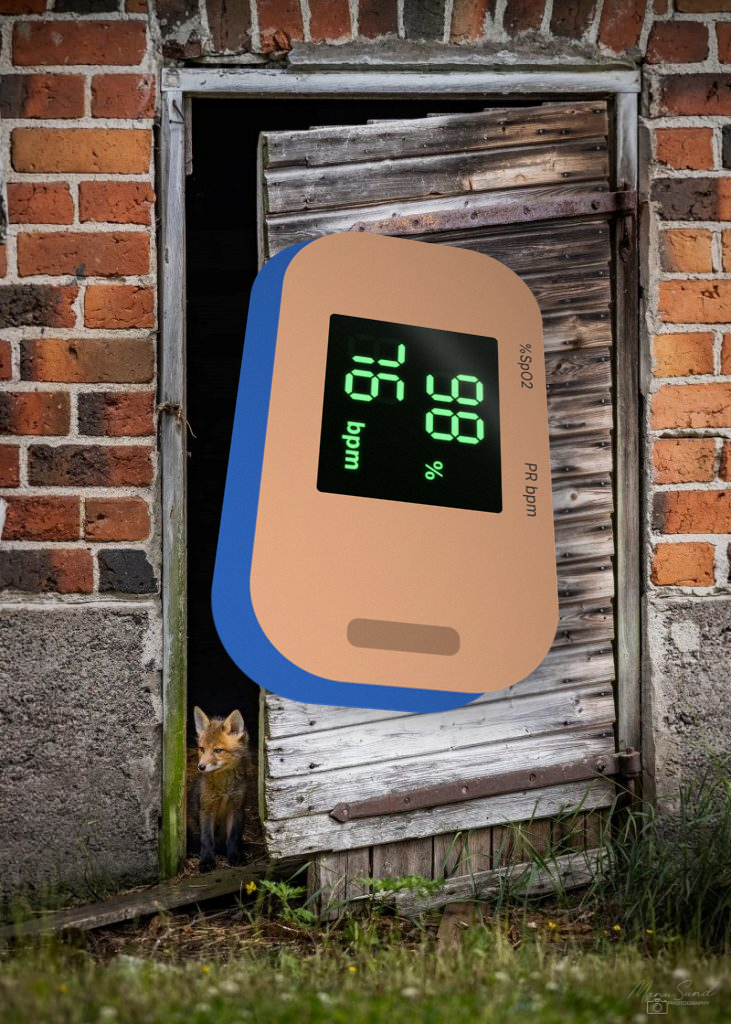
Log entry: 98 %
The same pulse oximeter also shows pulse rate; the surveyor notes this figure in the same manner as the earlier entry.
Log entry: 76 bpm
